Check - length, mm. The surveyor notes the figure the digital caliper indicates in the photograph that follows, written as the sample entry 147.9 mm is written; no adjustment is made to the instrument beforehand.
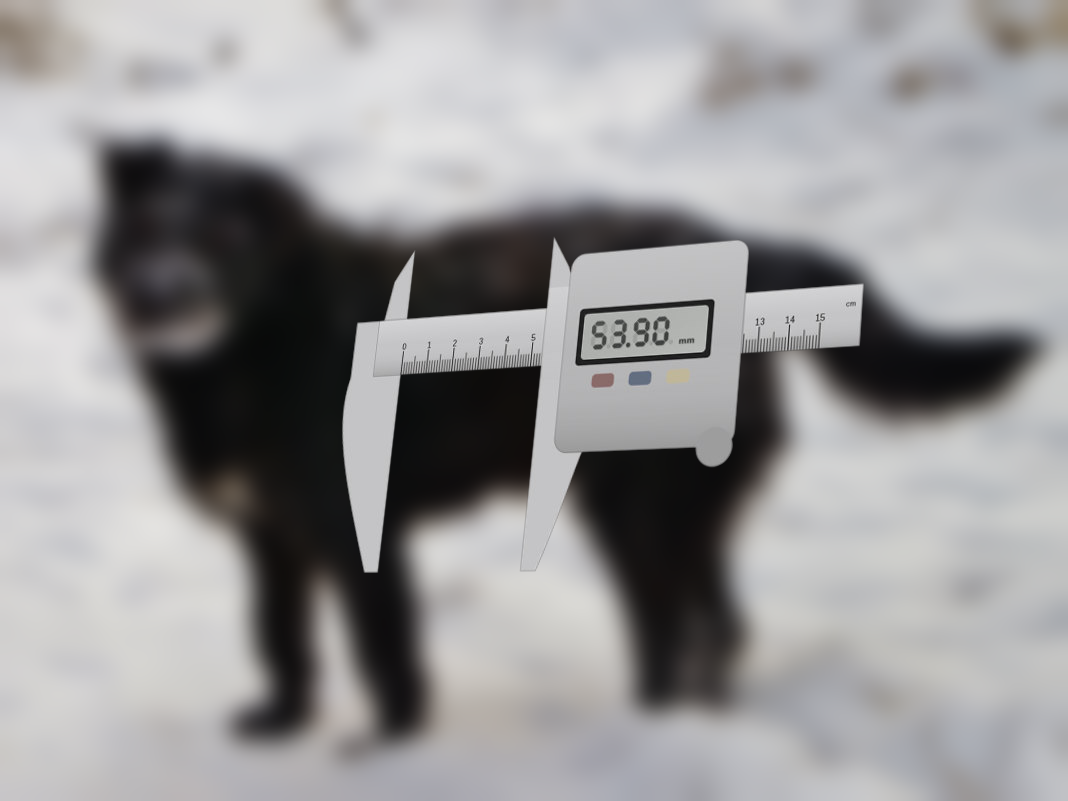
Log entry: 53.90 mm
